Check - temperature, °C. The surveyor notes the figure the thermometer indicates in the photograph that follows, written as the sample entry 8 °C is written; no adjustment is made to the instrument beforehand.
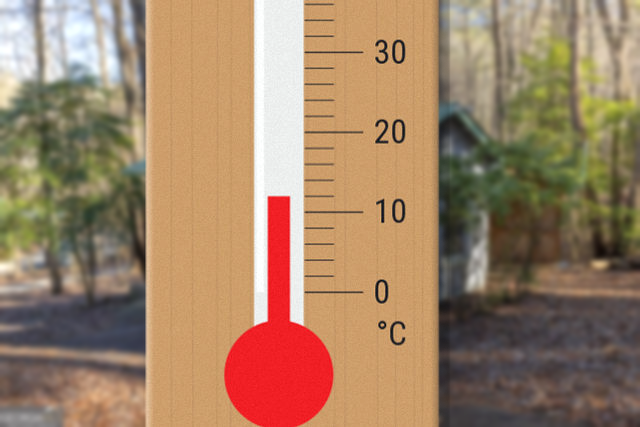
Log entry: 12 °C
